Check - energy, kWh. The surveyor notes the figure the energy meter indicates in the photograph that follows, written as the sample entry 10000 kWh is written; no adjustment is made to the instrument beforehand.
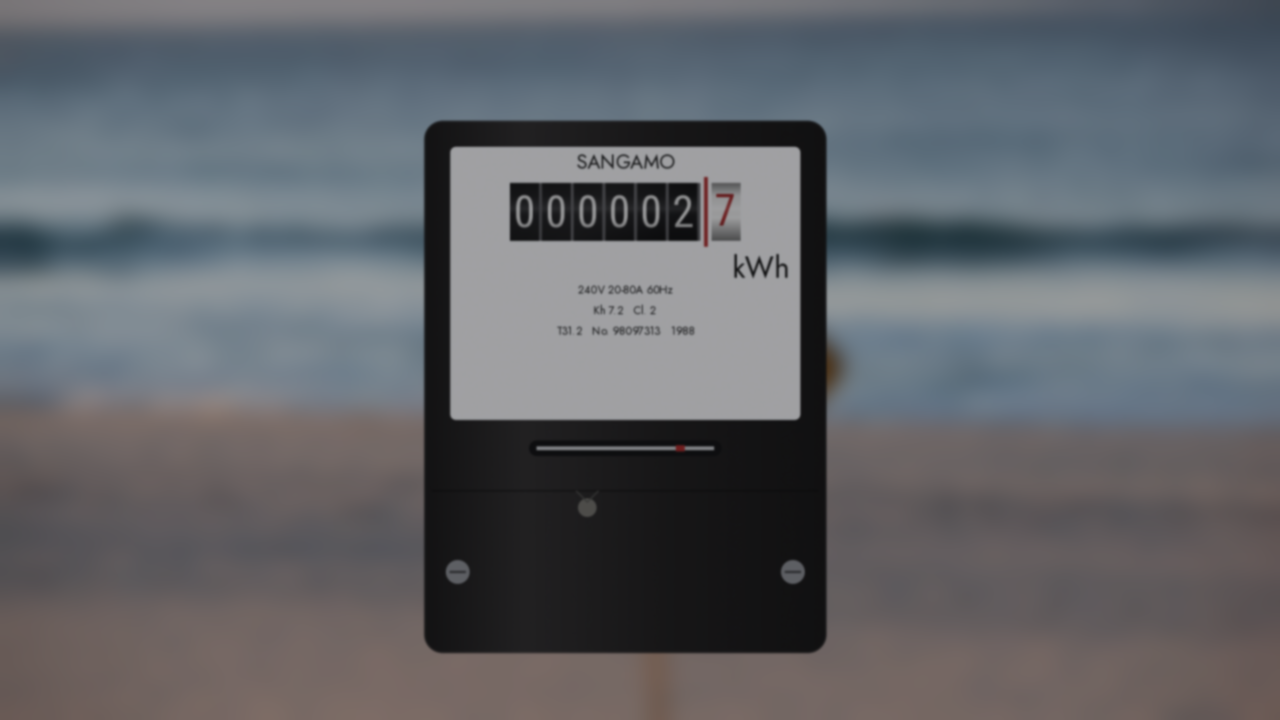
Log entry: 2.7 kWh
